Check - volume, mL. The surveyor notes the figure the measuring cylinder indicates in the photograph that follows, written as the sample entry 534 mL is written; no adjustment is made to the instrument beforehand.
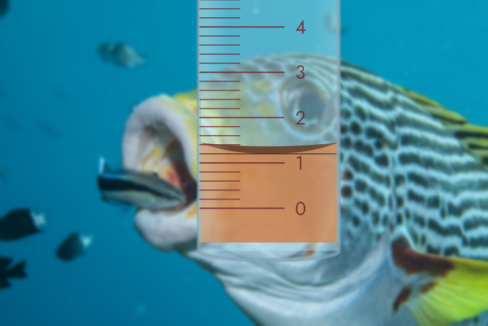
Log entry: 1.2 mL
